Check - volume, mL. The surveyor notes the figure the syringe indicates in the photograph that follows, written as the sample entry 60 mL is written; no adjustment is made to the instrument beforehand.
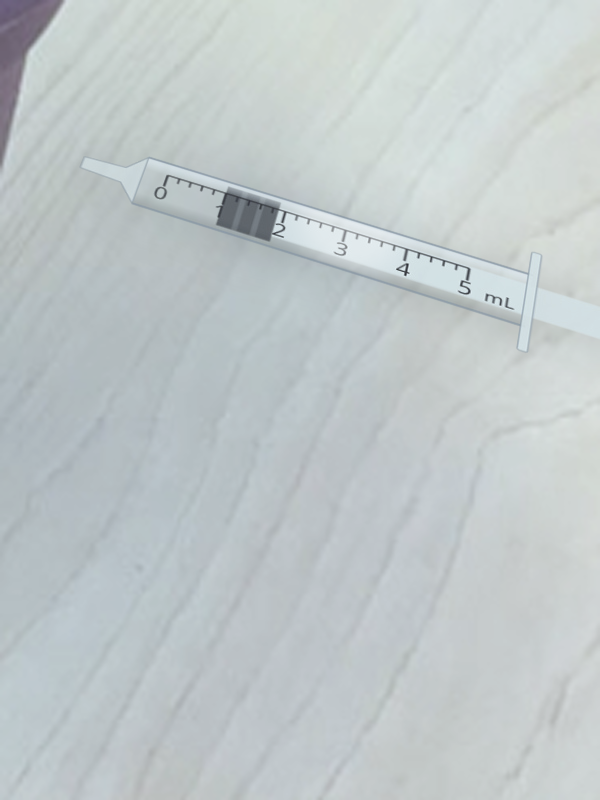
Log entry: 1 mL
